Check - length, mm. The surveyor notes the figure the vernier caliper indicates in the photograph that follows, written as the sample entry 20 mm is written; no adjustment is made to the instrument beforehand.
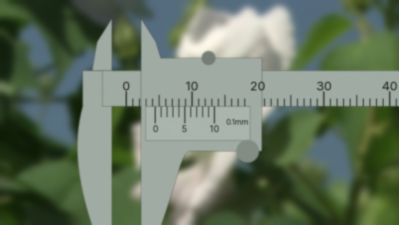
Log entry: 4.4 mm
